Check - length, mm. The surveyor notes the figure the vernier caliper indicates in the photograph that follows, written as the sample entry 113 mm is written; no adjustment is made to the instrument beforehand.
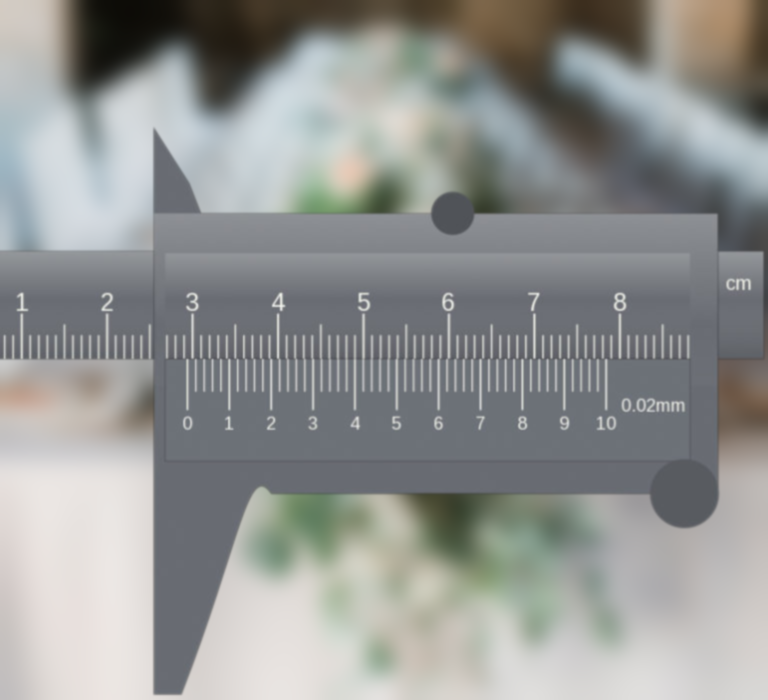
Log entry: 29.4 mm
